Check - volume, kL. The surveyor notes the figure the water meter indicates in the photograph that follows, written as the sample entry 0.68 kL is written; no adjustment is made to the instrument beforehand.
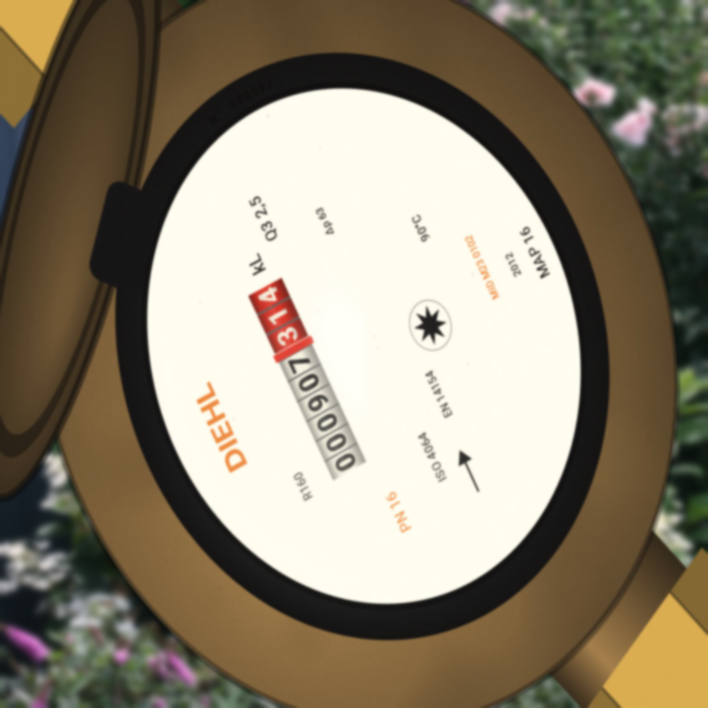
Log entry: 907.314 kL
